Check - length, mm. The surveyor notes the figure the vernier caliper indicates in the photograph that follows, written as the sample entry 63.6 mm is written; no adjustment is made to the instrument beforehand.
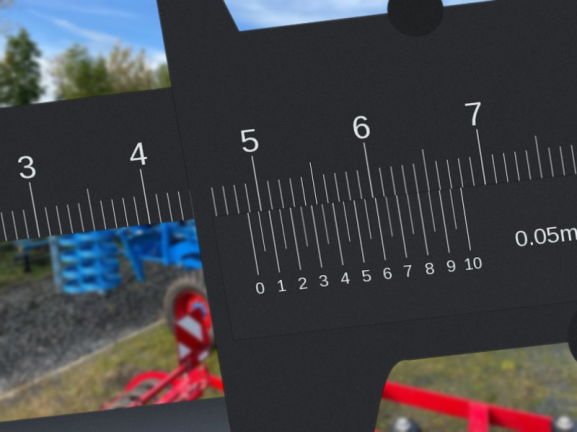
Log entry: 48.8 mm
